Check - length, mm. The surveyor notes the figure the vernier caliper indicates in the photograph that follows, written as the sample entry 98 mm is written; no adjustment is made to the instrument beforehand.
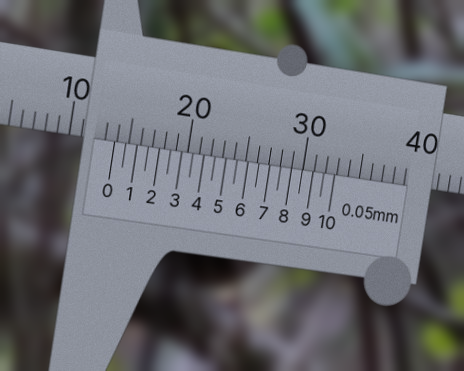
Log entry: 13.8 mm
